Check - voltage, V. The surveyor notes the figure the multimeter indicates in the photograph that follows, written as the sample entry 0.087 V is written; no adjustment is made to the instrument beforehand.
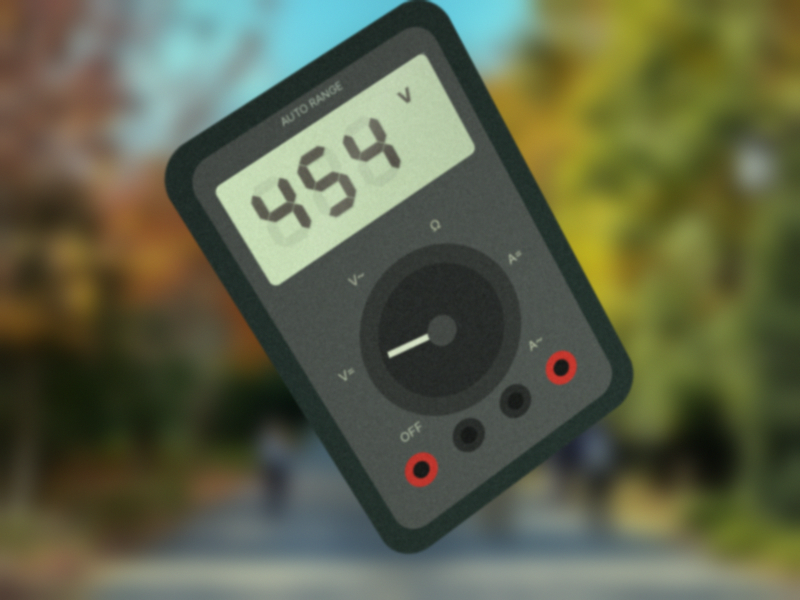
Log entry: 454 V
